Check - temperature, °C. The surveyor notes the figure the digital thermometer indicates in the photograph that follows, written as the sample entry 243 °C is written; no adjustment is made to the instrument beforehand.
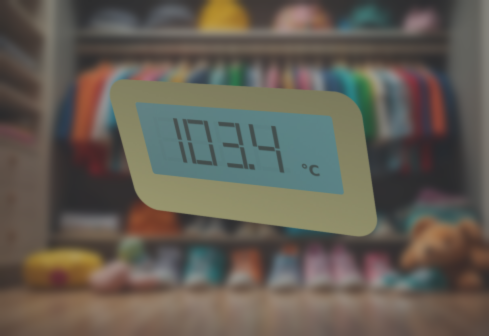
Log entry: 103.4 °C
